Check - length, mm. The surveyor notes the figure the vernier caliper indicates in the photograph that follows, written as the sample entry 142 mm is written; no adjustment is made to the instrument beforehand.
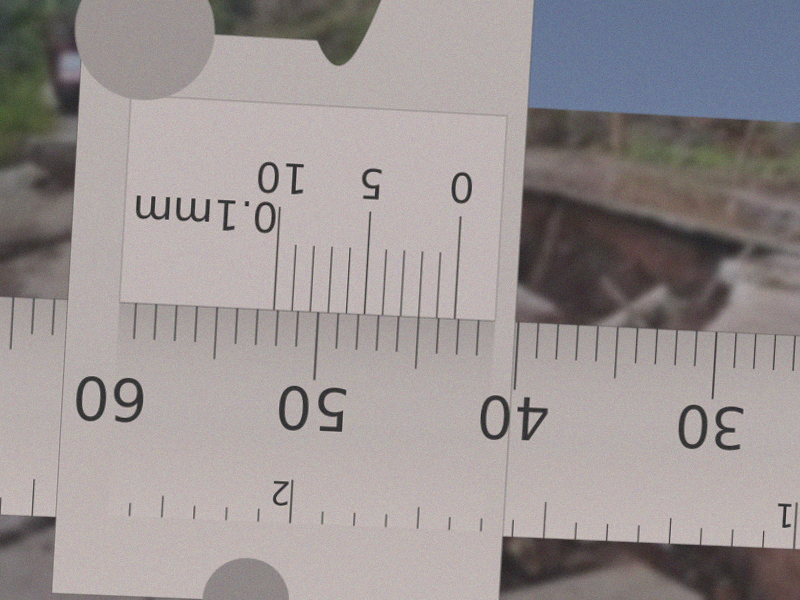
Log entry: 43.2 mm
